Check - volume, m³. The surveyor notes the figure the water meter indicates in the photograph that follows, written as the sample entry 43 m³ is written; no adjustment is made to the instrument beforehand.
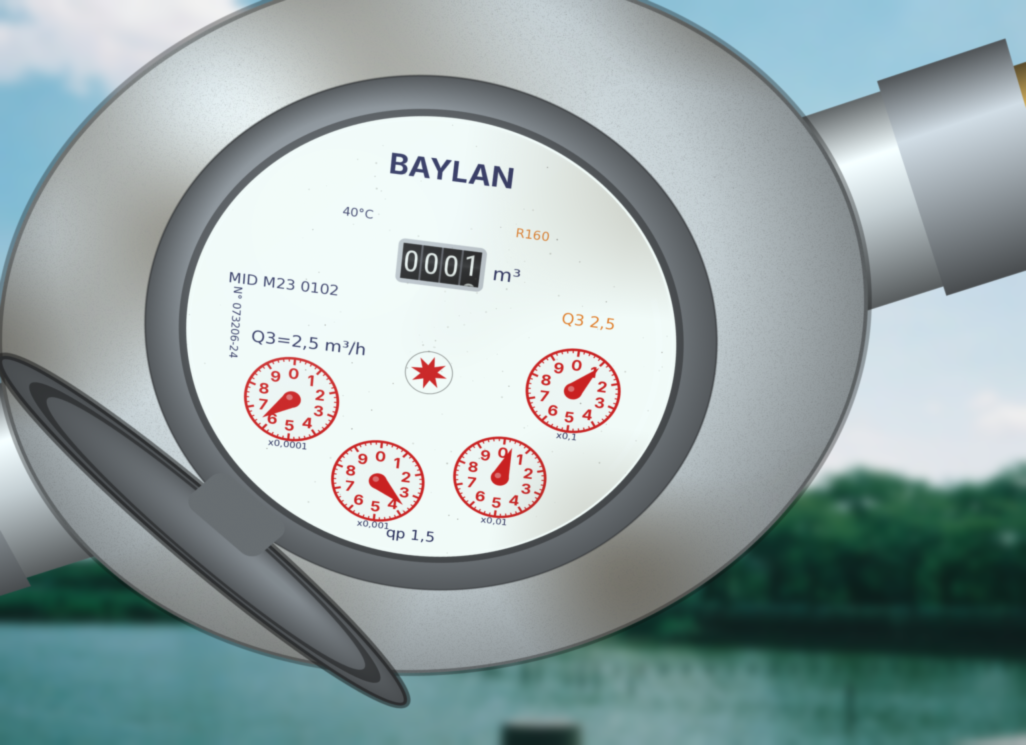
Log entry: 1.1036 m³
